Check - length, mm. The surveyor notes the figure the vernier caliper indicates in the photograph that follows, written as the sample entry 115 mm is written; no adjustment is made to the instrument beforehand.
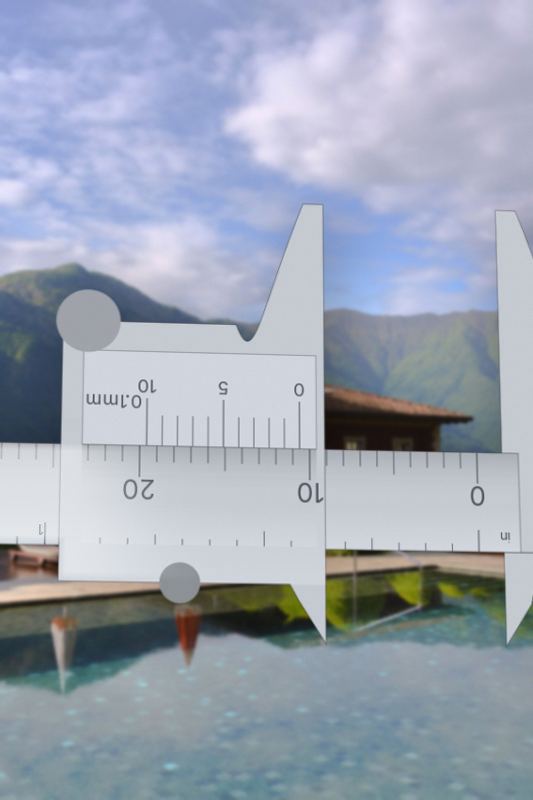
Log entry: 10.6 mm
